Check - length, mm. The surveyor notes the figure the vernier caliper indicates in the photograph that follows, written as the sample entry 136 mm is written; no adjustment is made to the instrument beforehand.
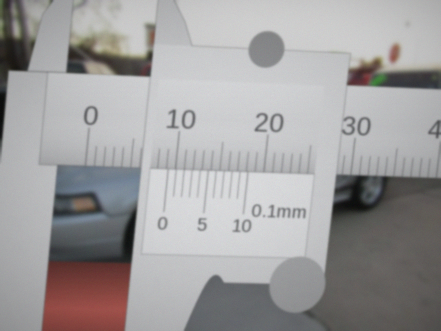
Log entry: 9.2 mm
